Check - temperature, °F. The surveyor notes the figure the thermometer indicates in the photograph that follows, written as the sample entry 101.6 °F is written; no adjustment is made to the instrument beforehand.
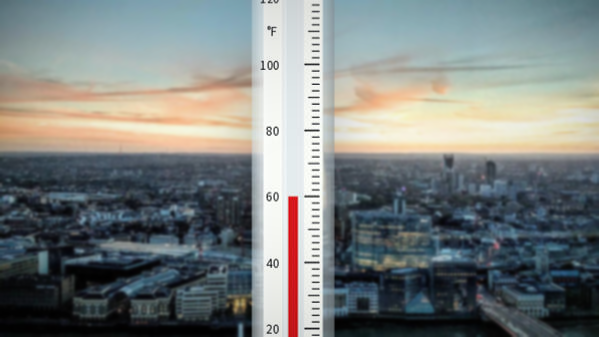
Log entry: 60 °F
